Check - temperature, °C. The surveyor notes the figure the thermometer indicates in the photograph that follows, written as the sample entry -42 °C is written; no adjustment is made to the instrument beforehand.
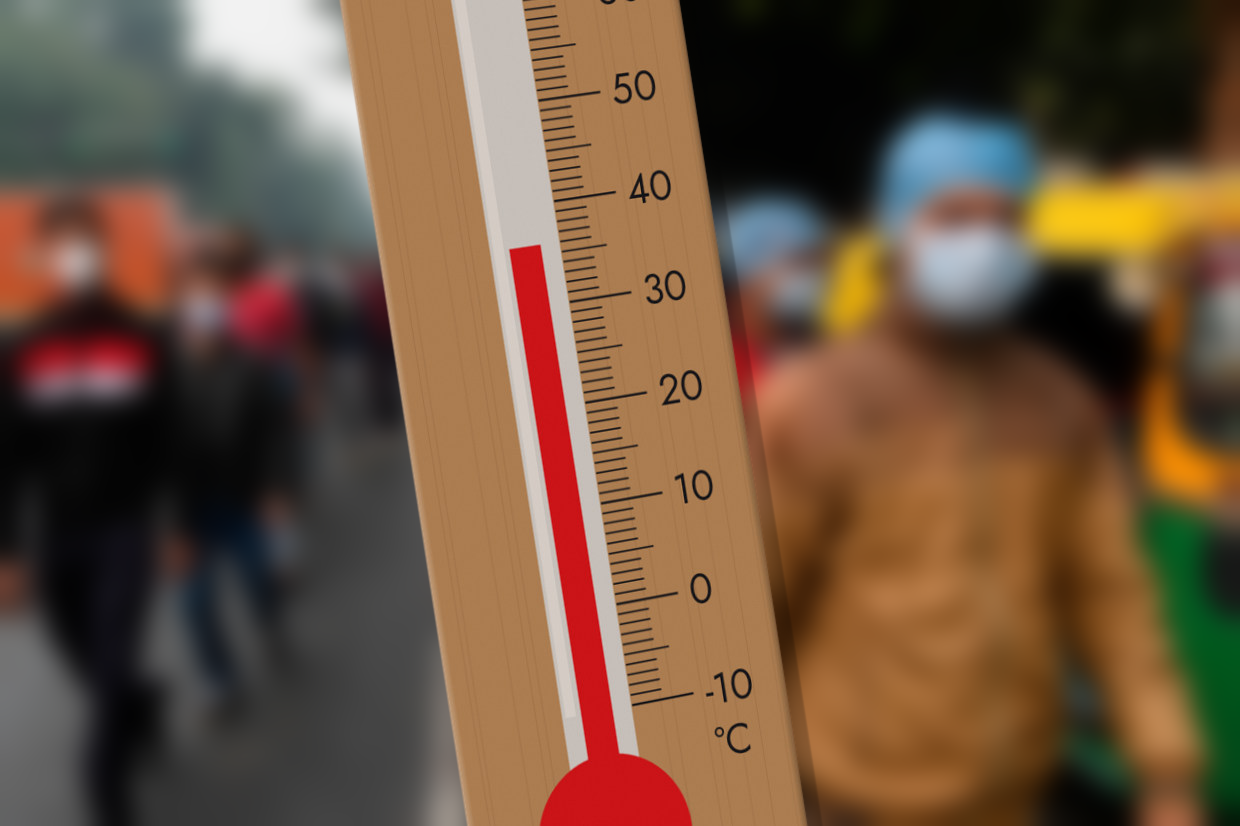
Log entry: 36 °C
